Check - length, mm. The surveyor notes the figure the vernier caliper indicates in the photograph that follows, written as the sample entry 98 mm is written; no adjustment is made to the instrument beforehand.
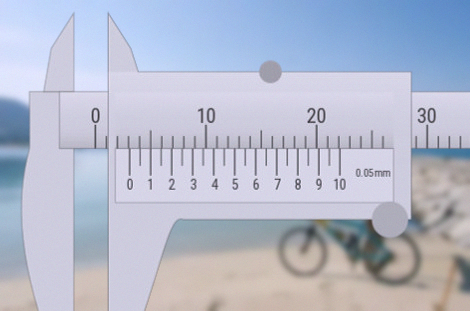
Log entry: 3.1 mm
